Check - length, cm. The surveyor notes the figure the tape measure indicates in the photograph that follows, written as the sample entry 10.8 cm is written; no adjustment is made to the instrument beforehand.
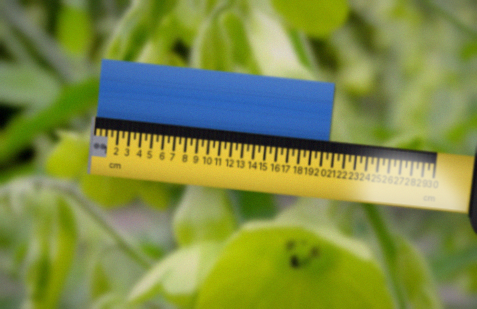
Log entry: 20.5 cm
